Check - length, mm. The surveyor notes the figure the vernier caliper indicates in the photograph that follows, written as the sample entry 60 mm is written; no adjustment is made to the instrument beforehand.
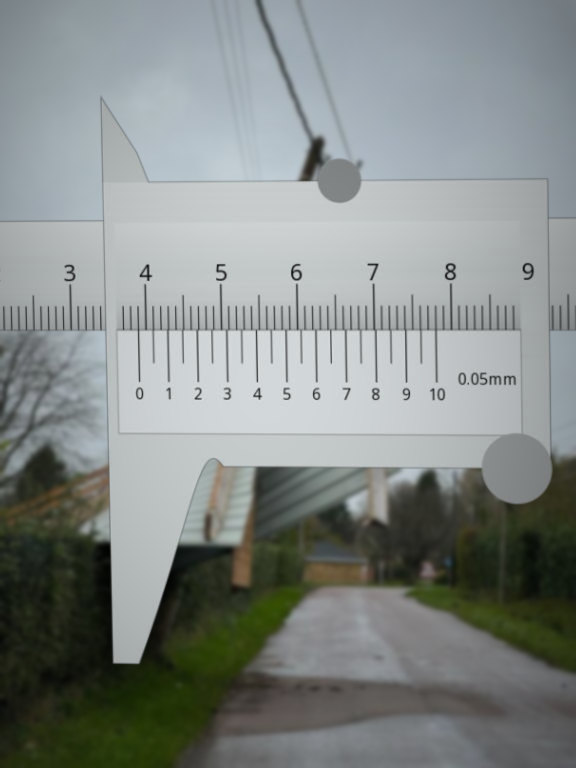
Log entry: 39.0 mm
